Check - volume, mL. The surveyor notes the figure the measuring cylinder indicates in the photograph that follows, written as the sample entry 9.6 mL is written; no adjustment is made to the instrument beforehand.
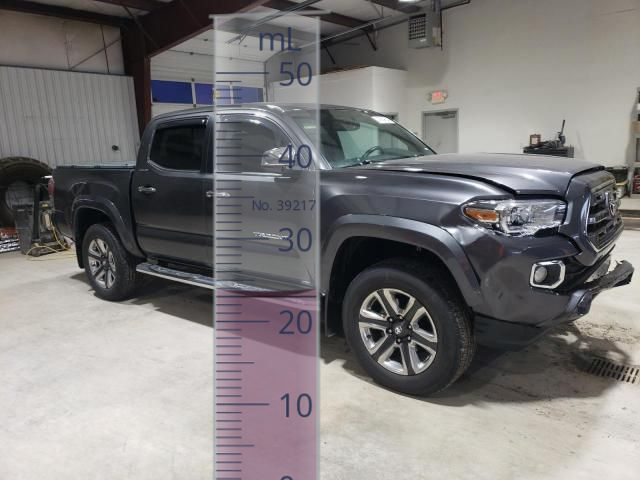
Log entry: 23 mL
